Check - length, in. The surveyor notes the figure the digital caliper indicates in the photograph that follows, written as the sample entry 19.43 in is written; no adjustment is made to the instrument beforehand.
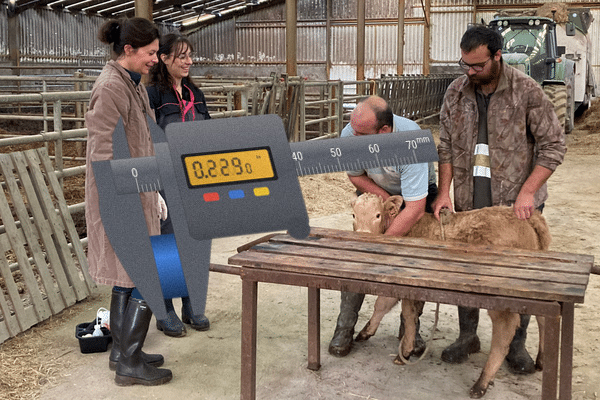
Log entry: 0.2290 in
